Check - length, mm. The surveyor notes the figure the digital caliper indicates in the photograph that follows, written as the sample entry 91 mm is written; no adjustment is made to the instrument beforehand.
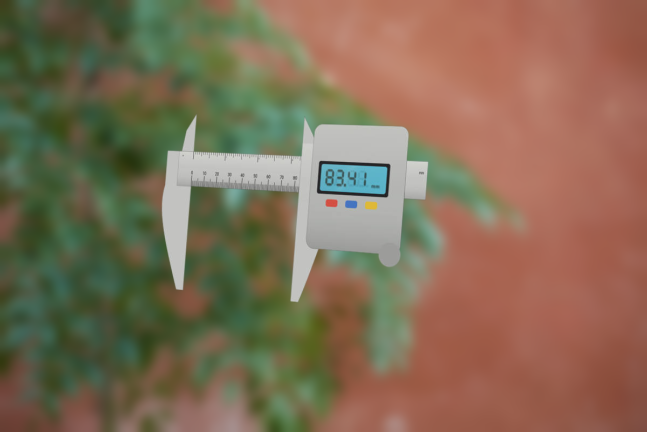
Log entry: 83.41 mm
